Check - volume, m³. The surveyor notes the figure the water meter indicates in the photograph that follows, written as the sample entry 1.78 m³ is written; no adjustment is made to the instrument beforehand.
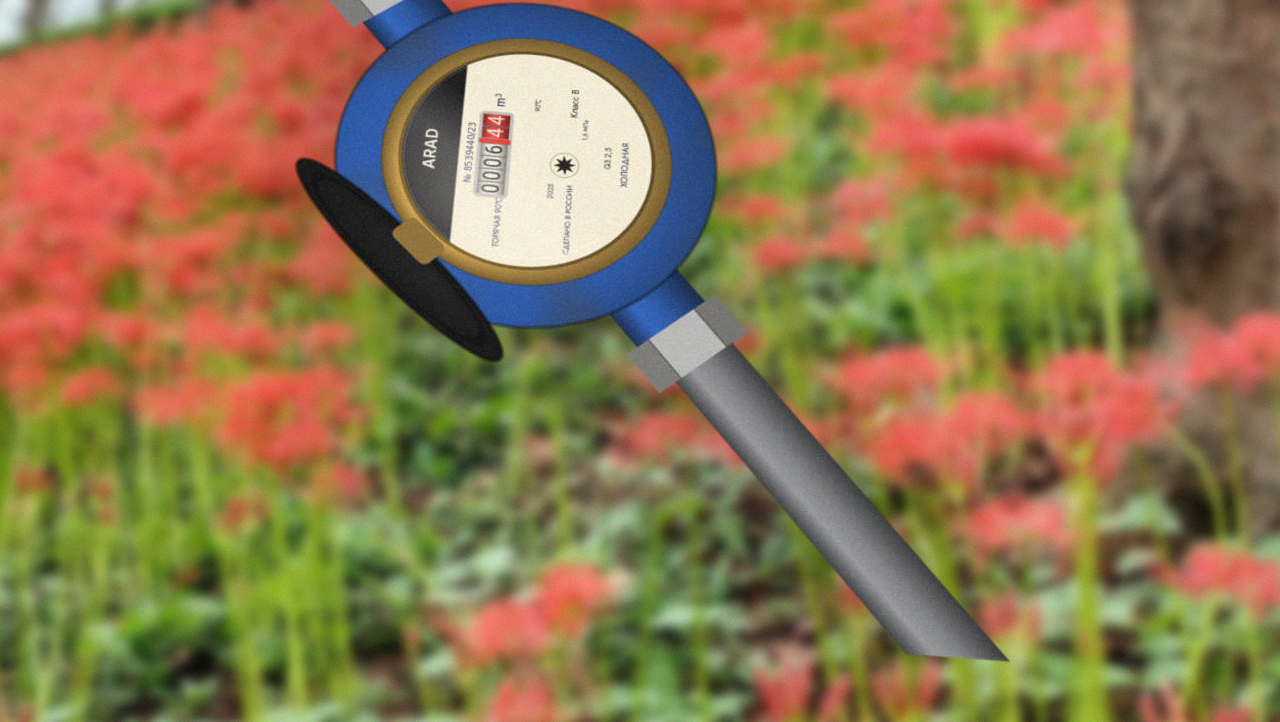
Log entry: 6.44 m³
